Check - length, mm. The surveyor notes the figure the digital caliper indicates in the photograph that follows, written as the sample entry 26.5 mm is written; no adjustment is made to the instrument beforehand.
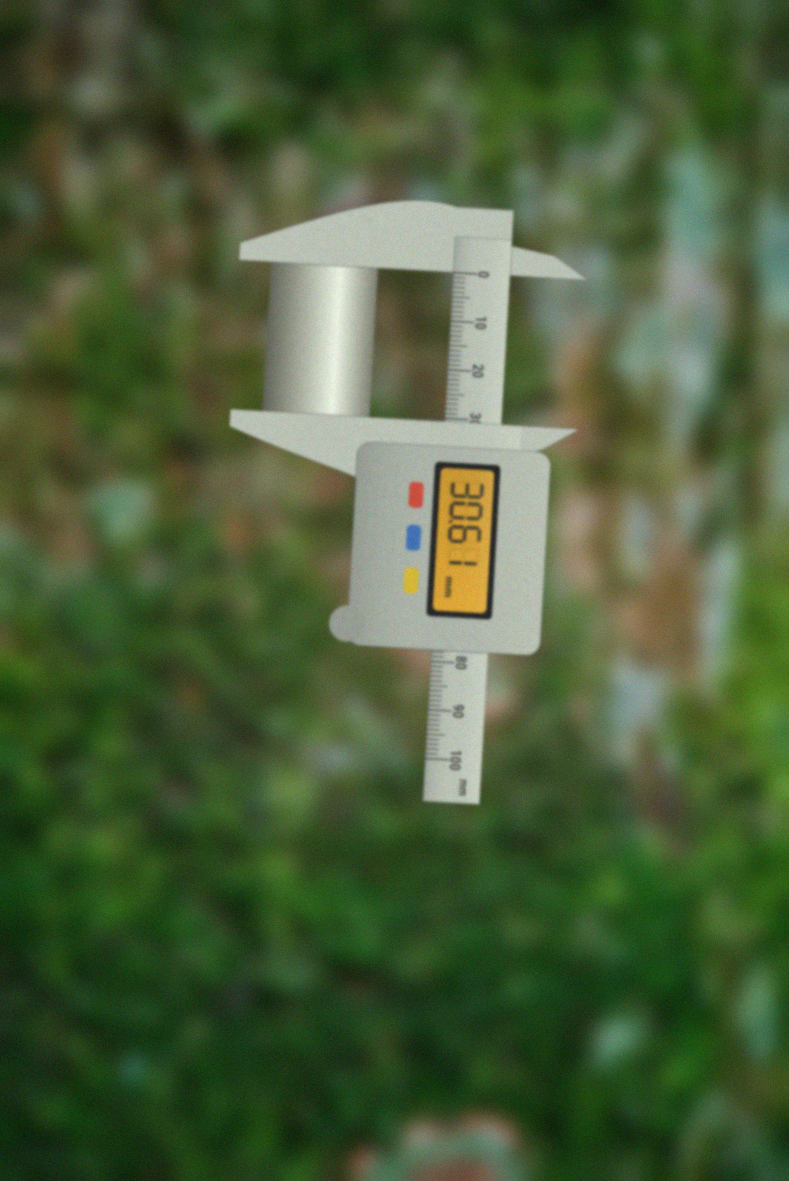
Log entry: 30.61 mm
